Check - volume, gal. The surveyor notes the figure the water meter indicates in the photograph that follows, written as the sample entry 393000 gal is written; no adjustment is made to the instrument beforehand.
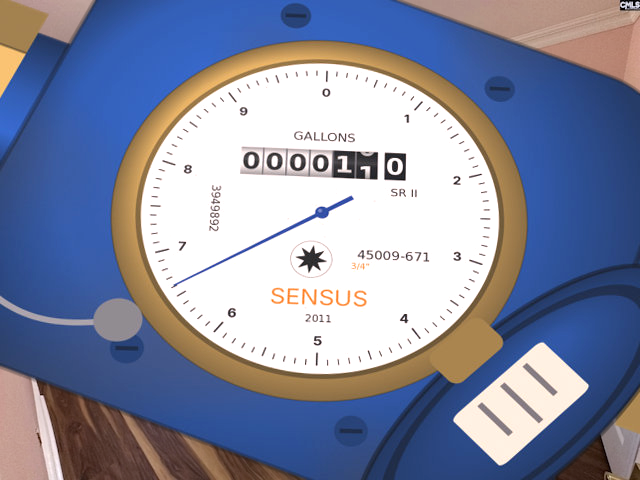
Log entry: 106.6 gal
